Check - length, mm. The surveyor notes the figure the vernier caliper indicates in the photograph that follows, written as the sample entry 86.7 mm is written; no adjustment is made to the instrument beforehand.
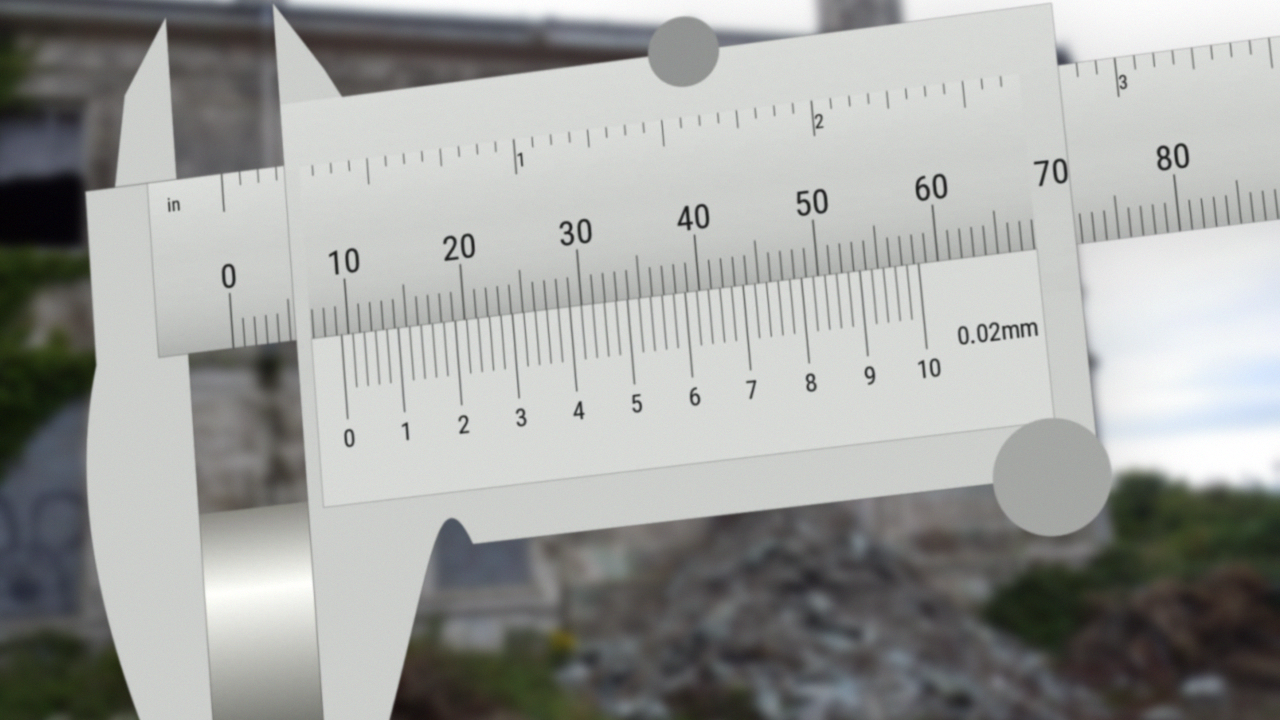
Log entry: 9.4 mm
